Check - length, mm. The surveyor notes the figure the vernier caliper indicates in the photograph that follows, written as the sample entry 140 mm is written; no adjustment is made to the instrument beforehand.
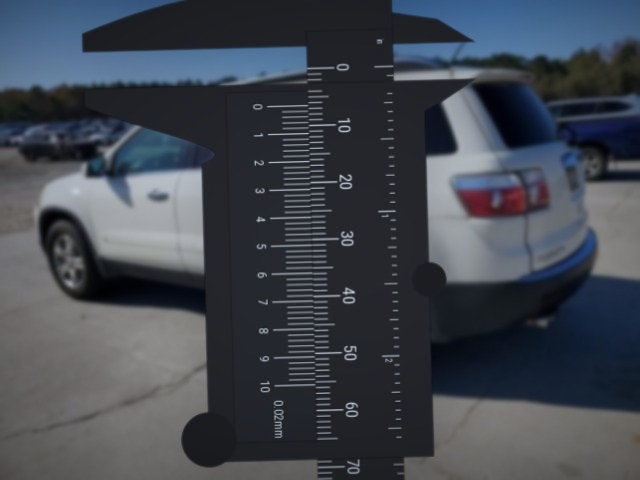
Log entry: 6.5 mm
